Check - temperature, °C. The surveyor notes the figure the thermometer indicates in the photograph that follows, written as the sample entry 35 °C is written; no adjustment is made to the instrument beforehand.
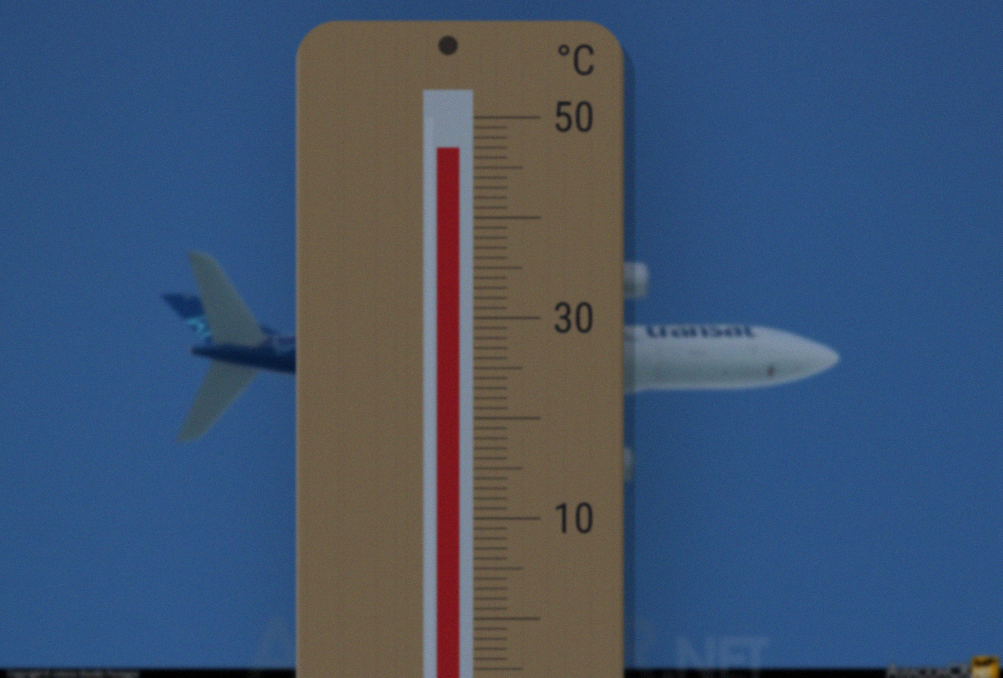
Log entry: 47 °C
